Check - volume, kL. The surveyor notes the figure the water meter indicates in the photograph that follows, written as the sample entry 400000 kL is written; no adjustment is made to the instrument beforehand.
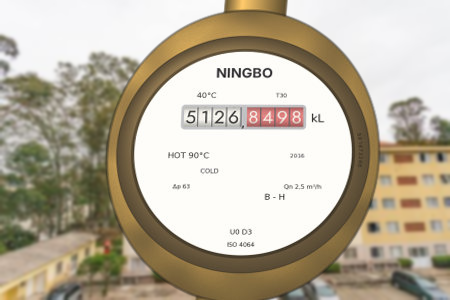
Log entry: 5126.8498 kL
